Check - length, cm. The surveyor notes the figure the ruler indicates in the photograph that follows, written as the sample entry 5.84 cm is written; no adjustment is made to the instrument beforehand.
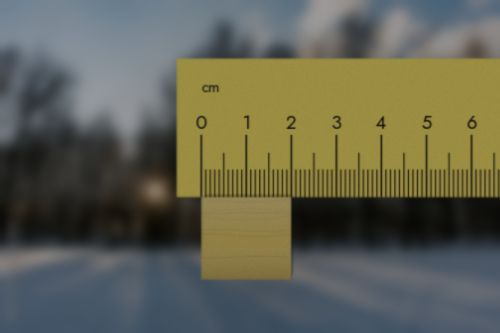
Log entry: 2 cm
